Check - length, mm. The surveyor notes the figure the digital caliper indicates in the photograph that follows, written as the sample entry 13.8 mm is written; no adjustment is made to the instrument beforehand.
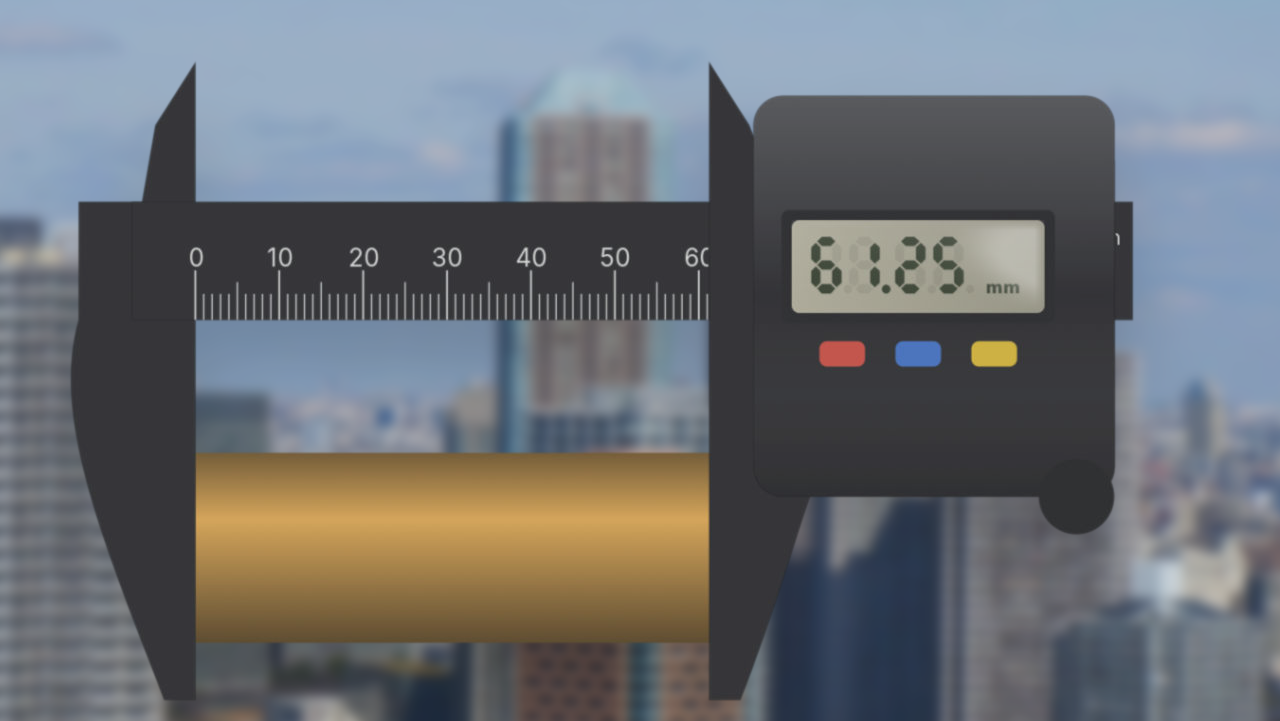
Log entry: 61.25 mm
